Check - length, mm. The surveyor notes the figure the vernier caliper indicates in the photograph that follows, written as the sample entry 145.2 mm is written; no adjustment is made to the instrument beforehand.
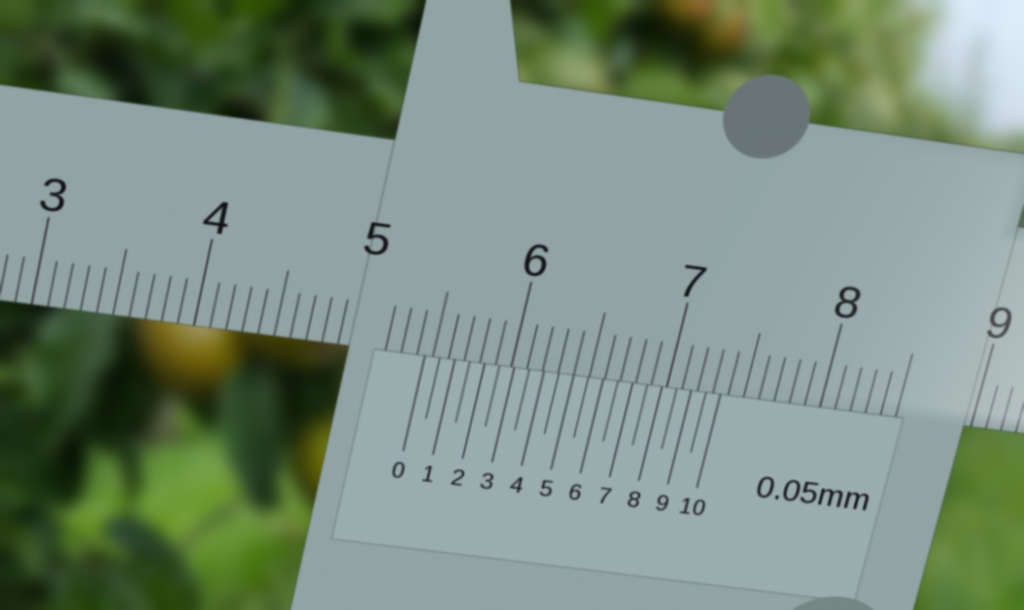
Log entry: 54.5 mm
